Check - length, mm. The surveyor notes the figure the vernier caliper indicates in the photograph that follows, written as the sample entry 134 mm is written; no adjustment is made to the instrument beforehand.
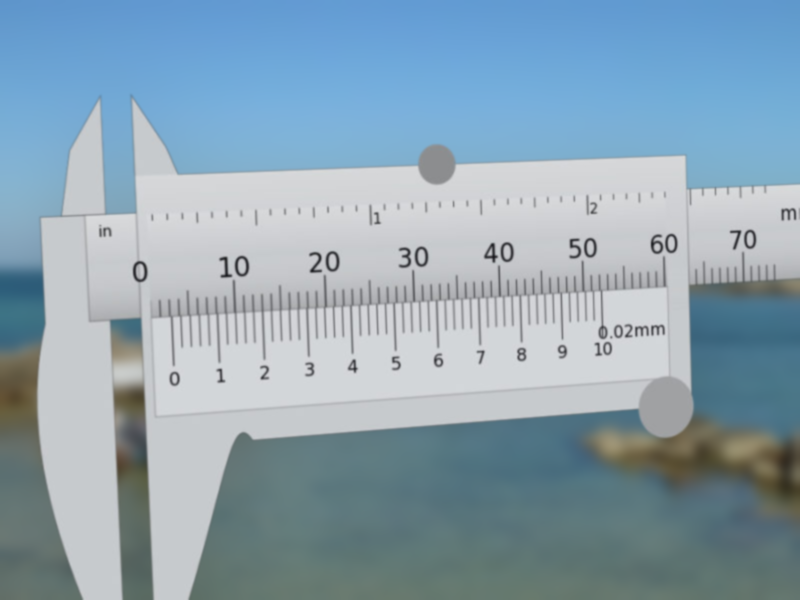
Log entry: 3.2 mm
